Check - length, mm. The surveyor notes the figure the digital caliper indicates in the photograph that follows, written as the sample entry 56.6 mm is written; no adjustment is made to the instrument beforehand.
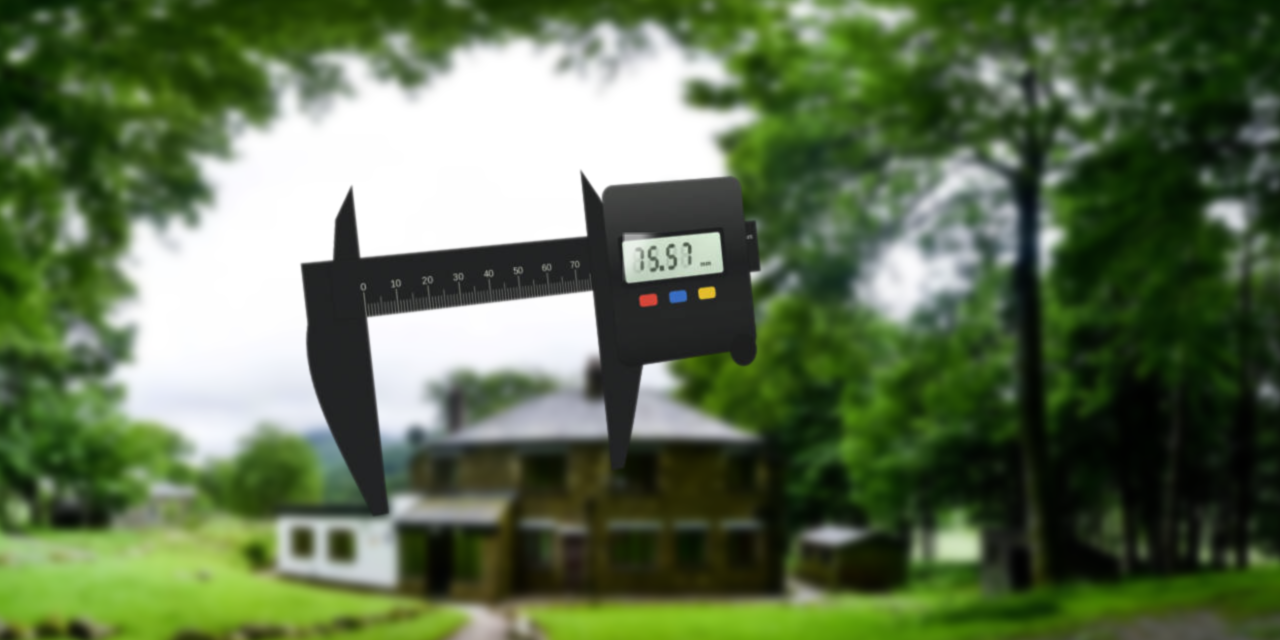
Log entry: 75.57 mm
